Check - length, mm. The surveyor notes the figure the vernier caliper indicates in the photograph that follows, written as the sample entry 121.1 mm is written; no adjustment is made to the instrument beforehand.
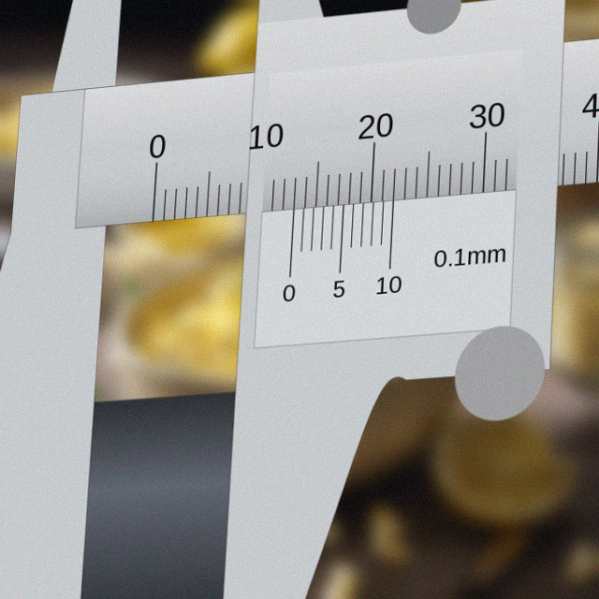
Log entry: 13.0 mm
